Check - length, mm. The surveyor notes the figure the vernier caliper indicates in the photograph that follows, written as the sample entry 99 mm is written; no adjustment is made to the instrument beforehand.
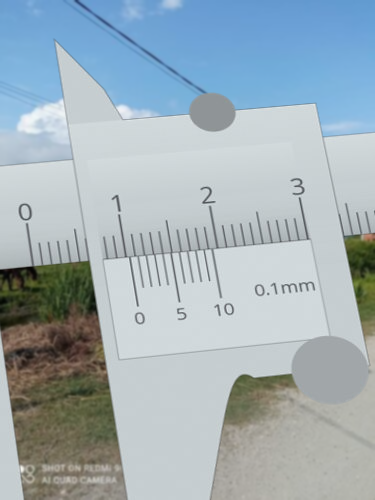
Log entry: 10.4 mm
